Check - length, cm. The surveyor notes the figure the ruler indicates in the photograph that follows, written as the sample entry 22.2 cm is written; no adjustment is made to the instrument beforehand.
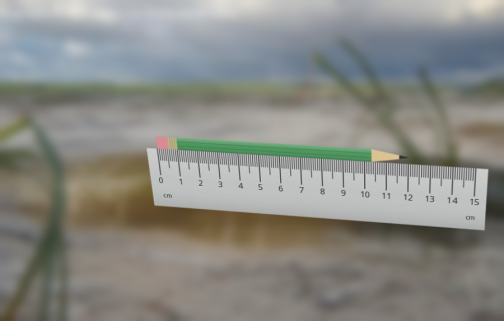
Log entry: 12 cm
